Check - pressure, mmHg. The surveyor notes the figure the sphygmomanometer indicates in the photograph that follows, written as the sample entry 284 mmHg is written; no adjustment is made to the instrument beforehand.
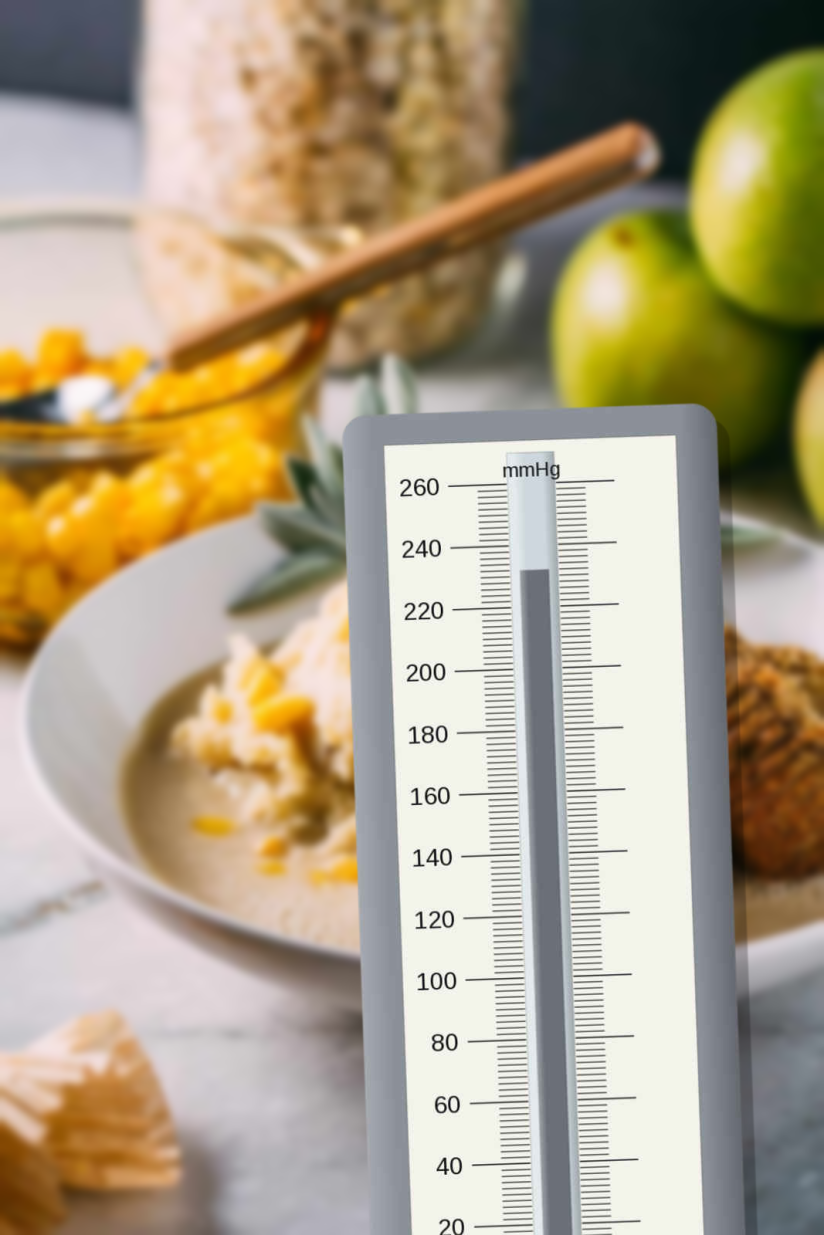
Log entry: 232 mmHg
